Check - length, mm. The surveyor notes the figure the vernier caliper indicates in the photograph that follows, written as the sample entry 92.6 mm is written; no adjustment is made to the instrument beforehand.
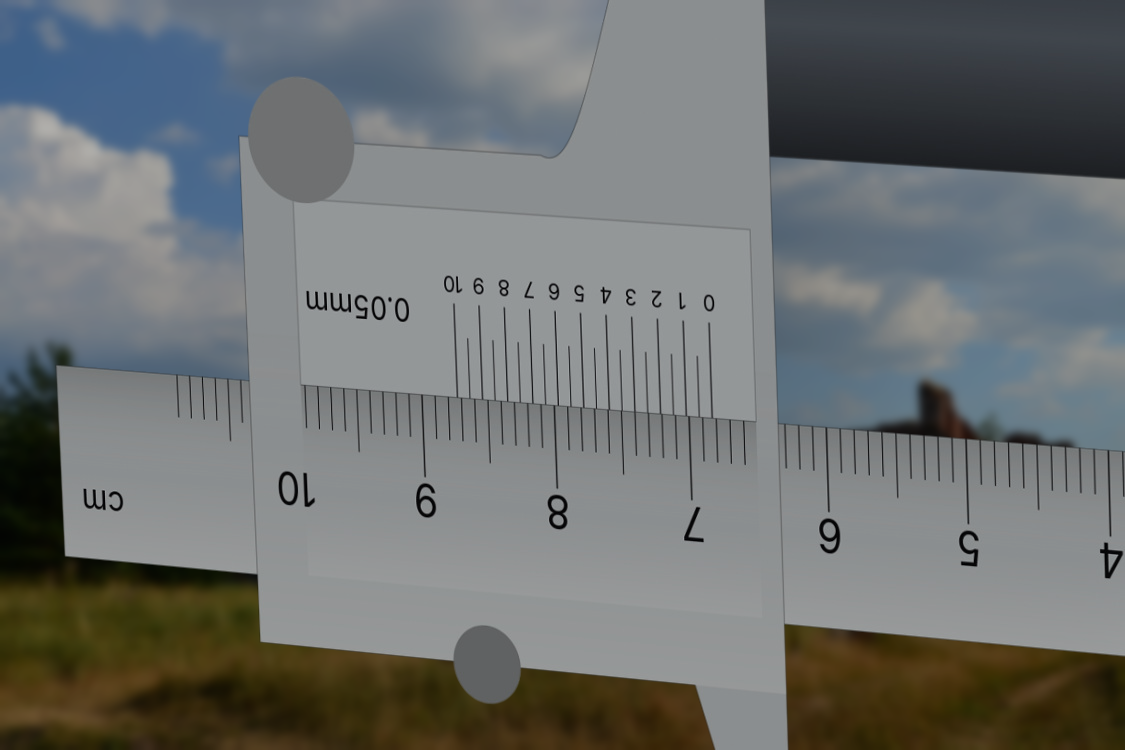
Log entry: 68.3 mm
